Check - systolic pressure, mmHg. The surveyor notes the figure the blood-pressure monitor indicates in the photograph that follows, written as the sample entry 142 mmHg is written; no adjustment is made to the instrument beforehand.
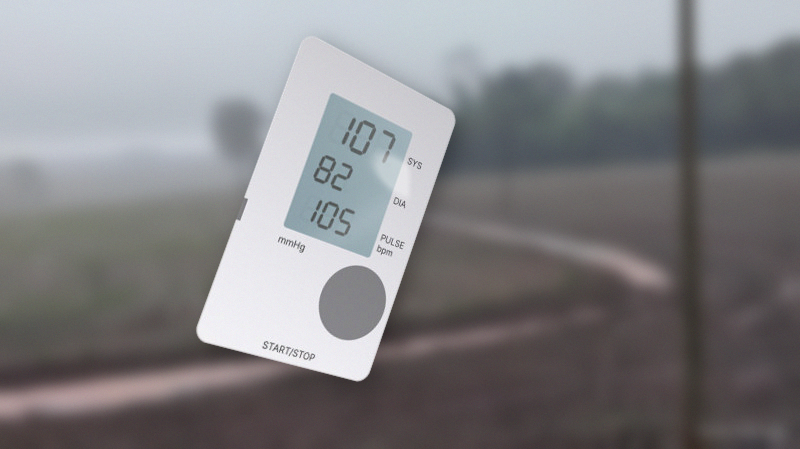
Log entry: 107 mmHg
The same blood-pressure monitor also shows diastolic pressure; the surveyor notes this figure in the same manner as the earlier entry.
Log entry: 82 mmHg
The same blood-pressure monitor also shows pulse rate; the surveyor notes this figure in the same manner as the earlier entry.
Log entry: 105 bpm
